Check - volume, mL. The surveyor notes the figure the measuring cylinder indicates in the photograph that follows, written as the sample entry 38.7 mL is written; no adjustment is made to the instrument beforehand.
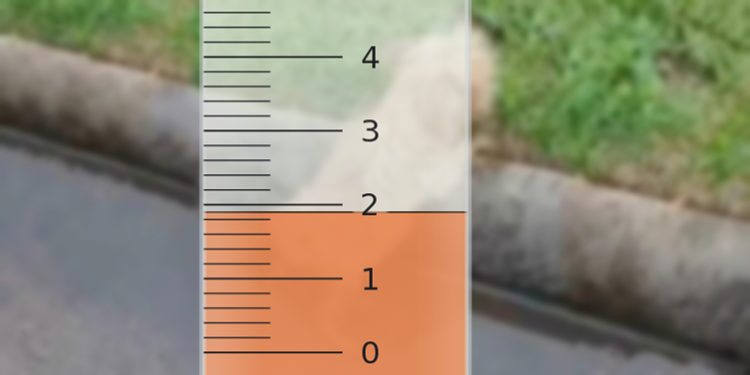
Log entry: 1.9 mL
